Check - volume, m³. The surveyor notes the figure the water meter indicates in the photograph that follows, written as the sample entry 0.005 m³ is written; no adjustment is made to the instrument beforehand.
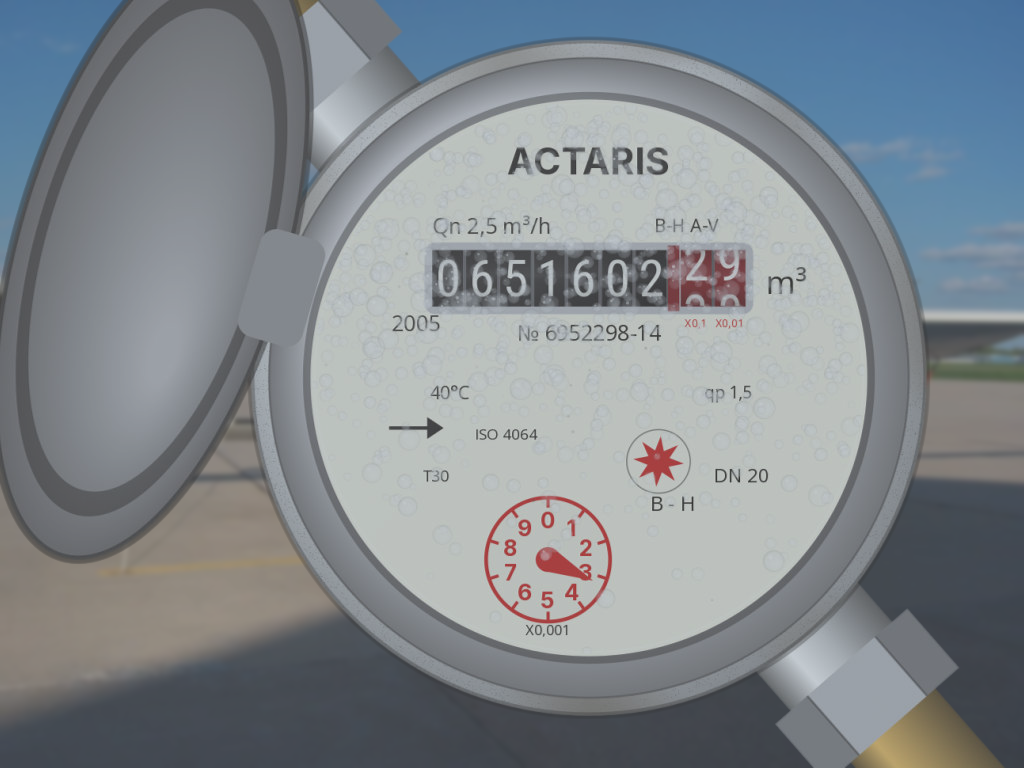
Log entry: 651602.293 m³
